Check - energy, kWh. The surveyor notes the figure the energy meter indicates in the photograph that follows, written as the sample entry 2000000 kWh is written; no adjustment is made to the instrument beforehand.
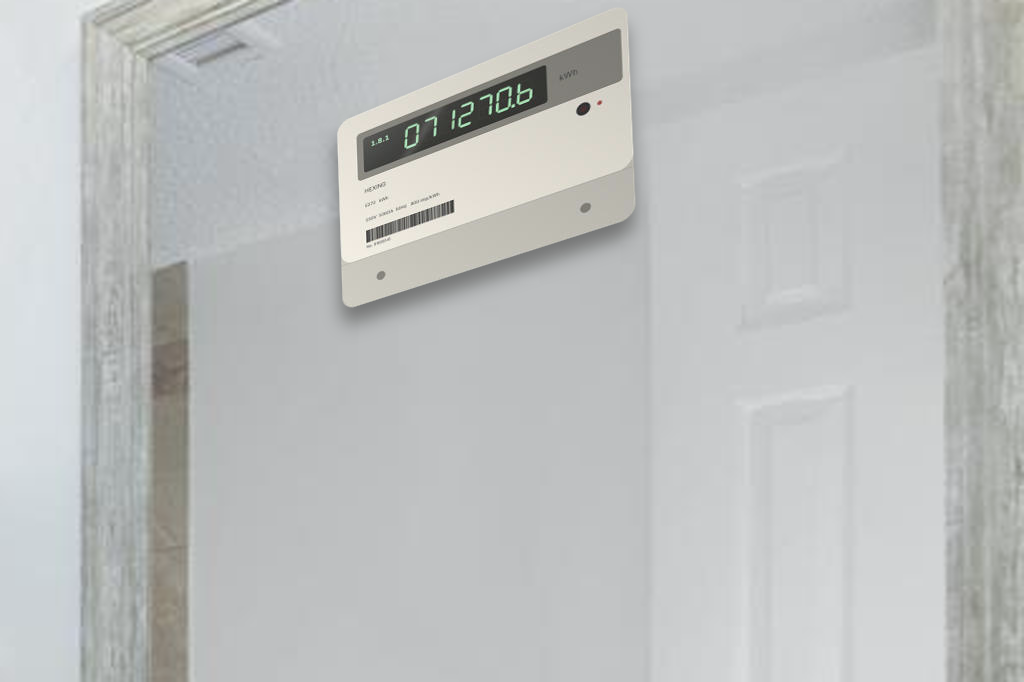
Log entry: 71270.6 kWh
